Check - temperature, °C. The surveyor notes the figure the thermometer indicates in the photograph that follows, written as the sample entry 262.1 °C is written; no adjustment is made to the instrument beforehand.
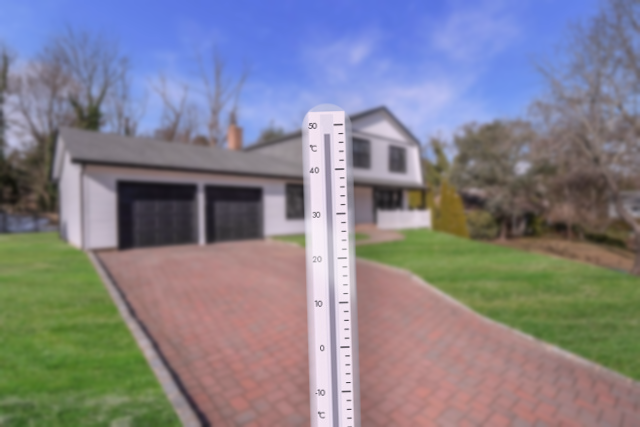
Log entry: 48 °C
